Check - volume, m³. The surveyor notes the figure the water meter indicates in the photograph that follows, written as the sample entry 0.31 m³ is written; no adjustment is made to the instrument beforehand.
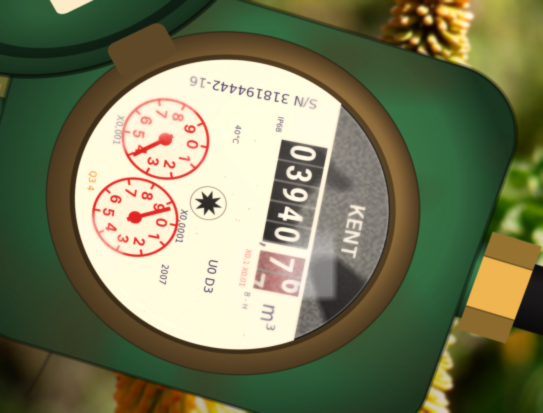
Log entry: 3940.7639 m³
